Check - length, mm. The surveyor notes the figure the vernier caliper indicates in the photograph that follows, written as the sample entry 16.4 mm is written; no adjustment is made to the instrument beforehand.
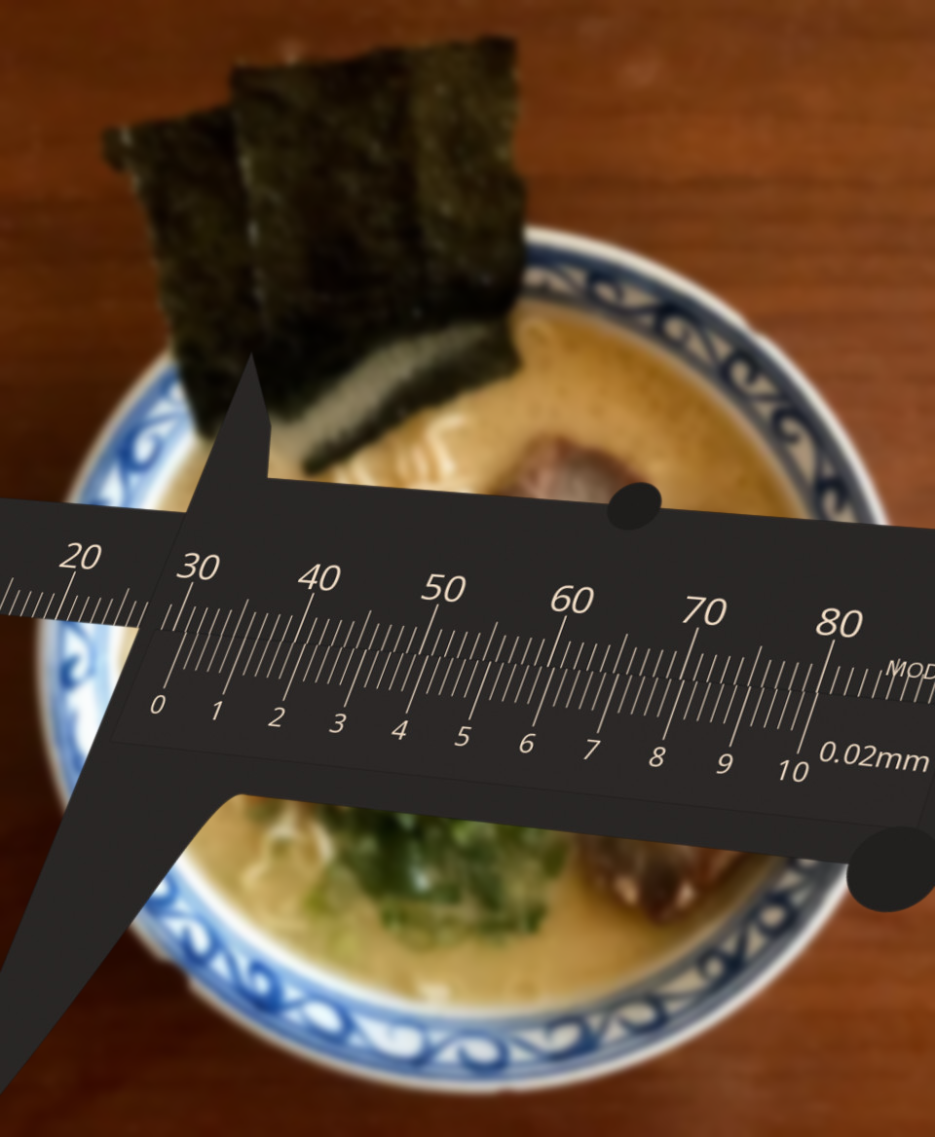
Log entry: 31.1 mm
